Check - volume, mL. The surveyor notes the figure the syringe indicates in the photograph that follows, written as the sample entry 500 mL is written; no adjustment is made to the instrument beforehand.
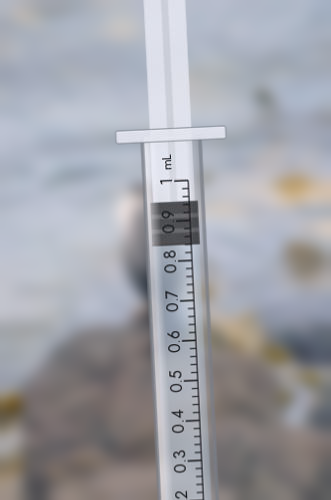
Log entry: 0.84 mL
